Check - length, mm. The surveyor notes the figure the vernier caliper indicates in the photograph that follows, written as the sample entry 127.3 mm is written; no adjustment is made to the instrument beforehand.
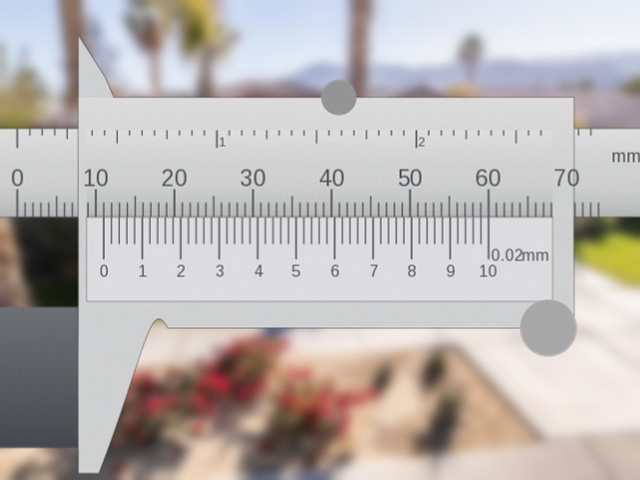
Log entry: 11.0 mm
